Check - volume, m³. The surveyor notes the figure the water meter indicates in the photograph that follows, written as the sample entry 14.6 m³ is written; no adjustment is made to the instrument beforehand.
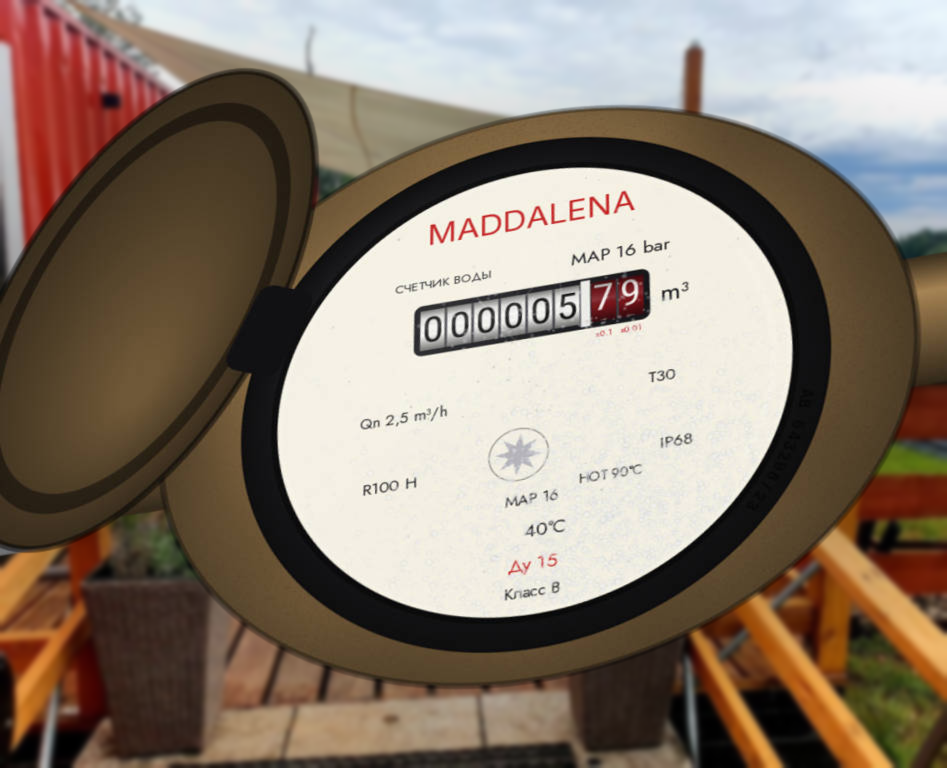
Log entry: 5.79 m³
